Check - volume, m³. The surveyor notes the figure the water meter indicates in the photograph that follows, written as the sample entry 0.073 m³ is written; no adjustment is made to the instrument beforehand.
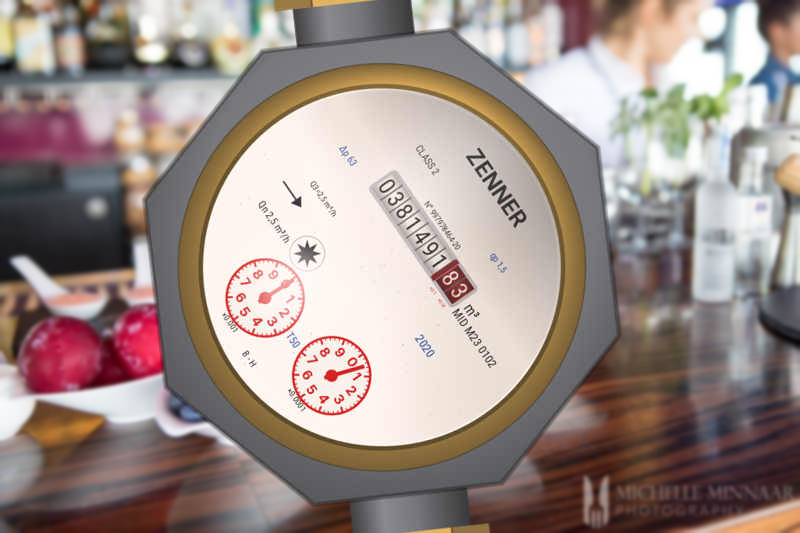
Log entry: 381491.8300 m³
